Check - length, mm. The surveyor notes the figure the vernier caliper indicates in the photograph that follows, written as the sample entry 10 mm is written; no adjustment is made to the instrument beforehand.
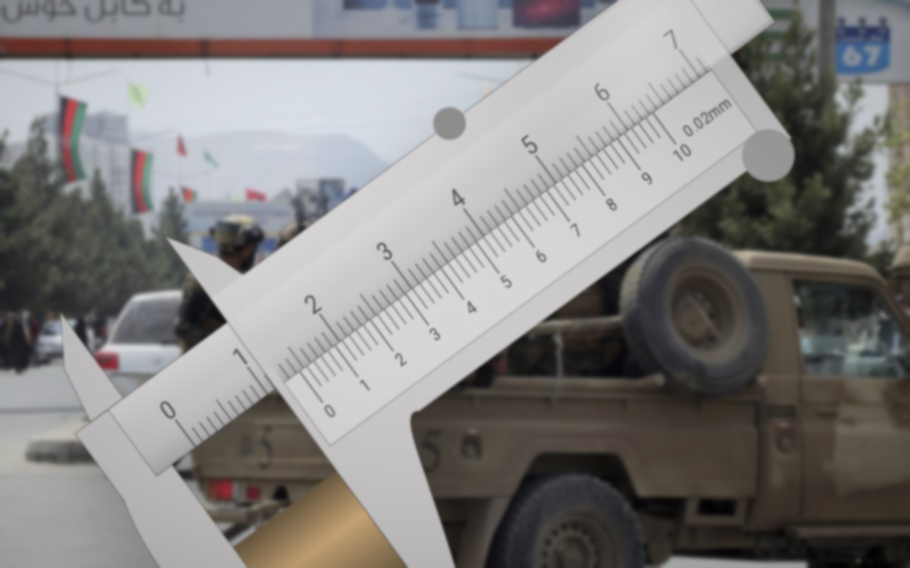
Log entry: 14.4 mm
